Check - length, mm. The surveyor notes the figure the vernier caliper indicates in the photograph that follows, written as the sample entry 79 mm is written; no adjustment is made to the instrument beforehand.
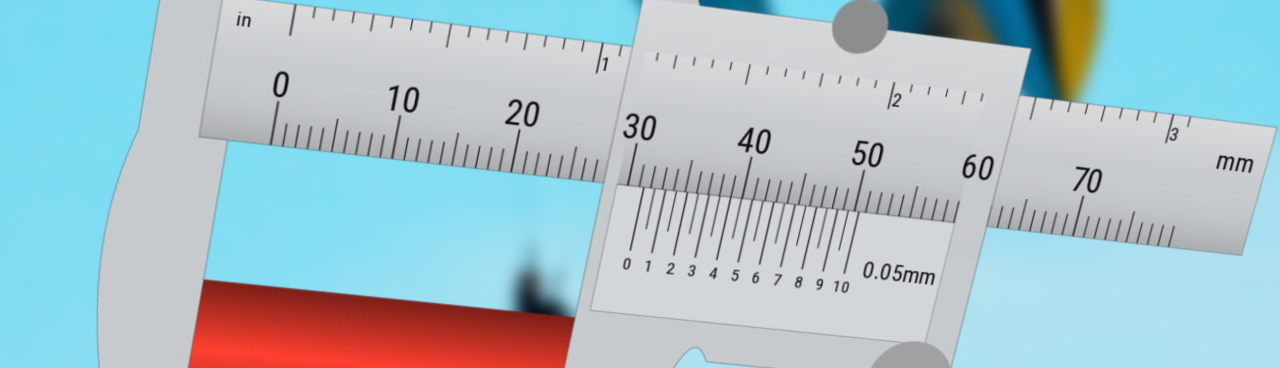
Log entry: 31.4 mm
